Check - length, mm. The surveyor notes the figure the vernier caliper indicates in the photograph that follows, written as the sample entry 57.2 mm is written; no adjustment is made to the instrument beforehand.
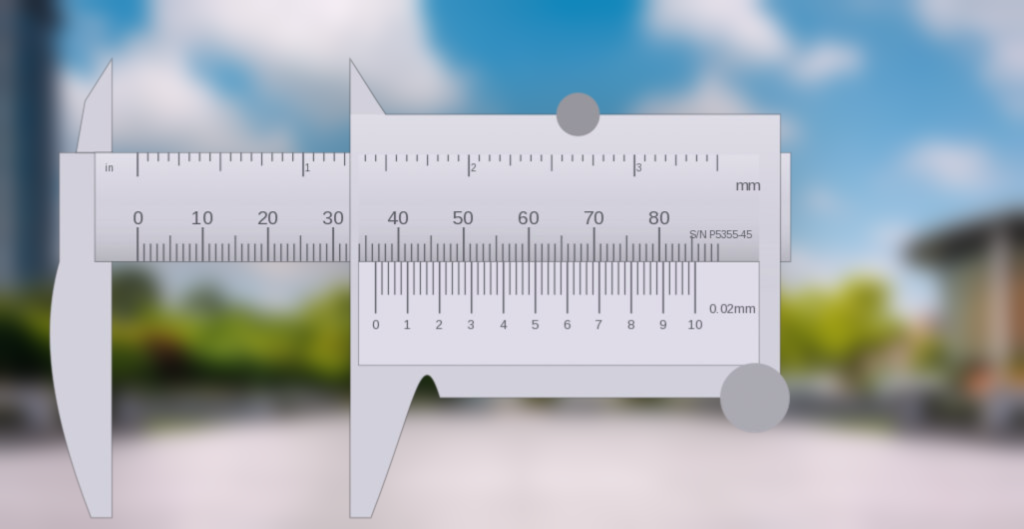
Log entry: 36.5 mm
